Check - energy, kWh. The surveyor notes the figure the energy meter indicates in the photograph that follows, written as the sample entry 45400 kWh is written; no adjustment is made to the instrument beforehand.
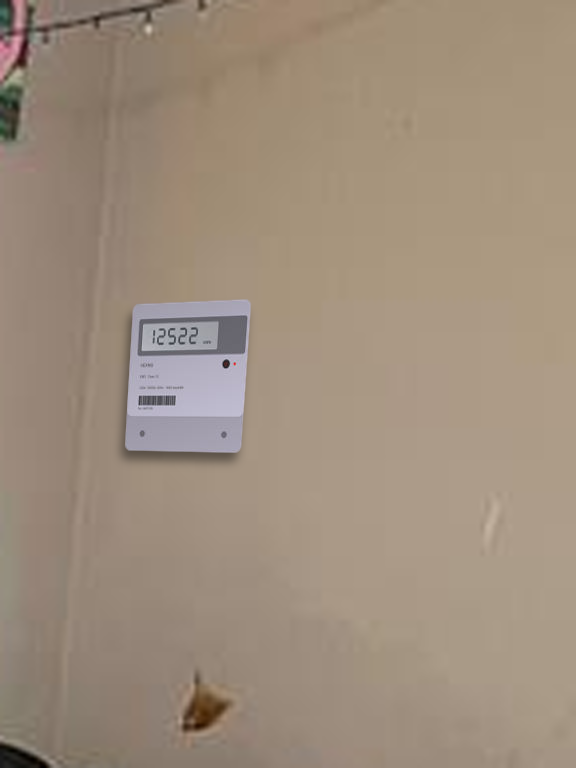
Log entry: 12522 kWh
